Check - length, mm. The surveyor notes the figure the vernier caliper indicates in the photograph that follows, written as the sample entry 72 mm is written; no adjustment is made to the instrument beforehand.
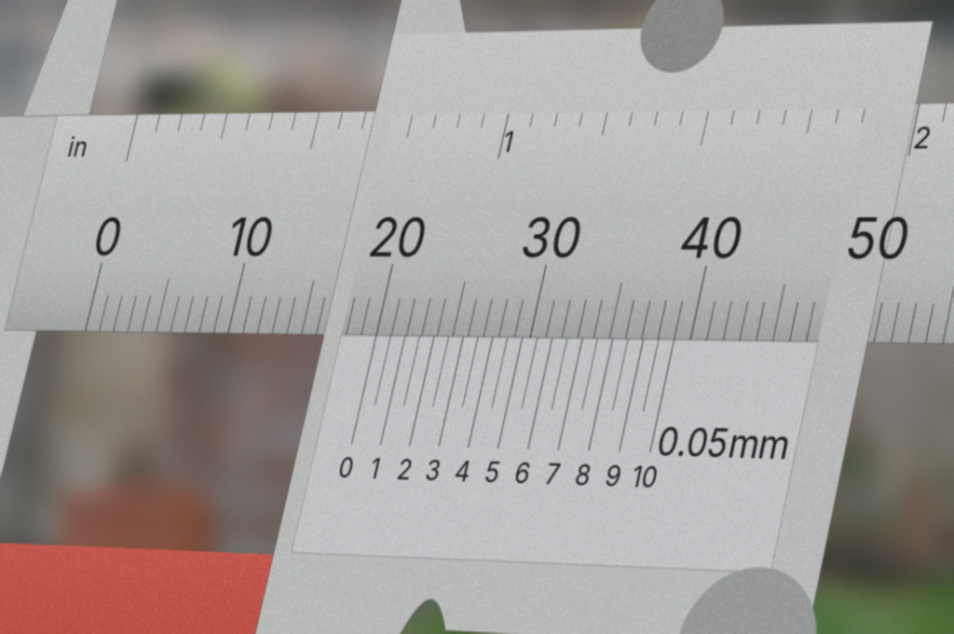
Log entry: 20.0 mm
